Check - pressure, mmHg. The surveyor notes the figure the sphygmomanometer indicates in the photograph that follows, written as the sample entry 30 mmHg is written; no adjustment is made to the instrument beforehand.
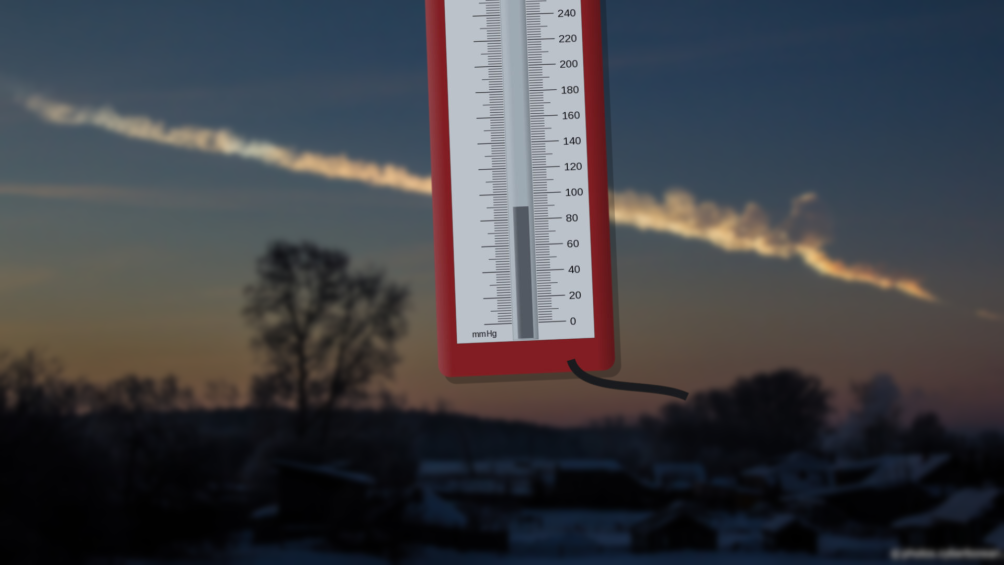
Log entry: 90 mmHg
